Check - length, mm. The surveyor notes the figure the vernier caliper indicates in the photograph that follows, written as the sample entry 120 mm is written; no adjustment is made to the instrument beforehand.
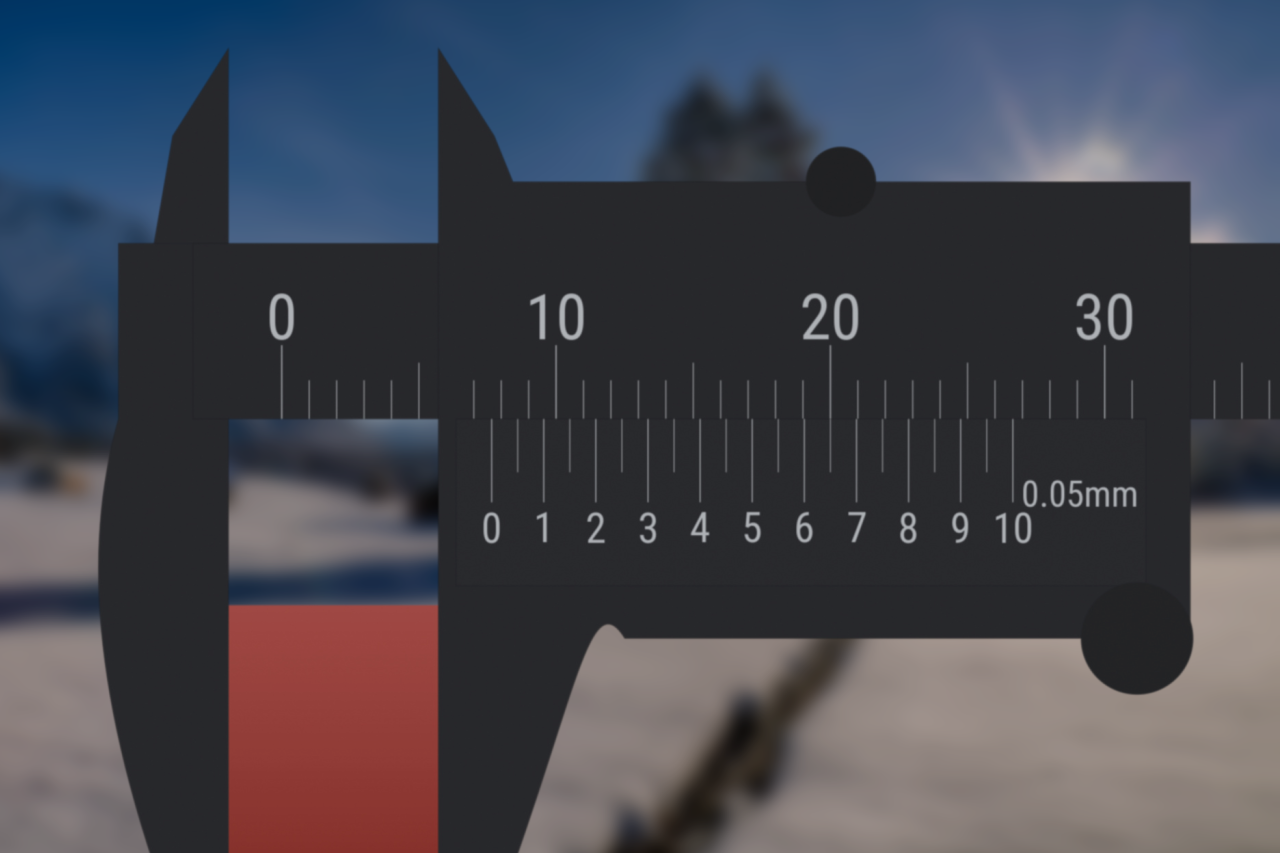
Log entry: 7.65 mm
